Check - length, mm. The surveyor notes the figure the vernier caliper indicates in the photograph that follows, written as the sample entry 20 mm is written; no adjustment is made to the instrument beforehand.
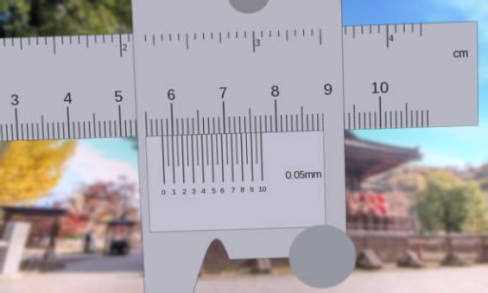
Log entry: 58.0 mm
